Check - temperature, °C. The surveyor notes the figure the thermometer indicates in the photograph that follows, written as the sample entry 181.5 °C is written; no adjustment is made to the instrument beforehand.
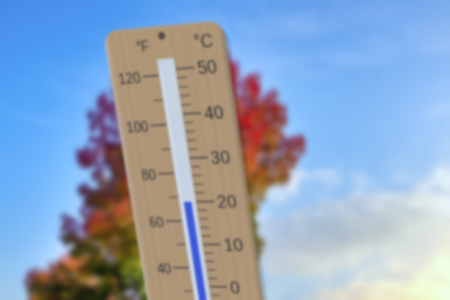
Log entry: 20 °C
